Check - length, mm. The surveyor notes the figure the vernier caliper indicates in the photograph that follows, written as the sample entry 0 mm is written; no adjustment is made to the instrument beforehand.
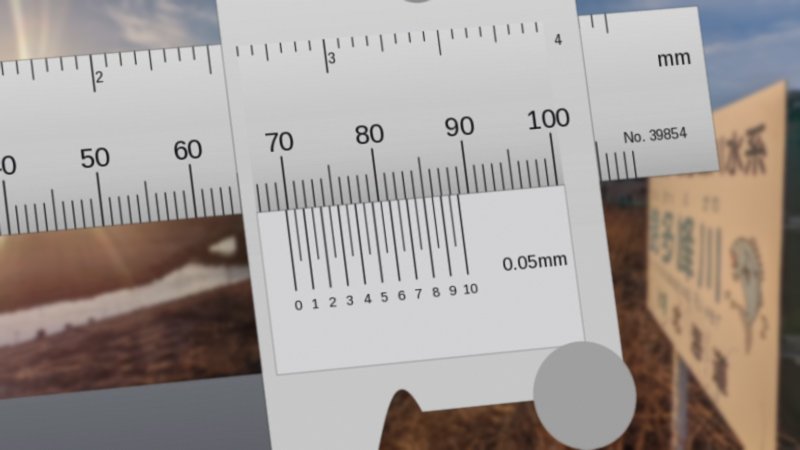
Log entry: 69.8 mm
